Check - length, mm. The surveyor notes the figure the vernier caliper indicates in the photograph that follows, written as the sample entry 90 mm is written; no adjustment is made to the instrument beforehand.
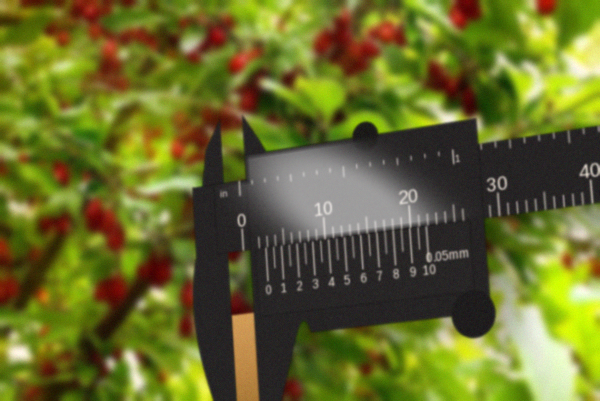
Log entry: 2.8 mm
